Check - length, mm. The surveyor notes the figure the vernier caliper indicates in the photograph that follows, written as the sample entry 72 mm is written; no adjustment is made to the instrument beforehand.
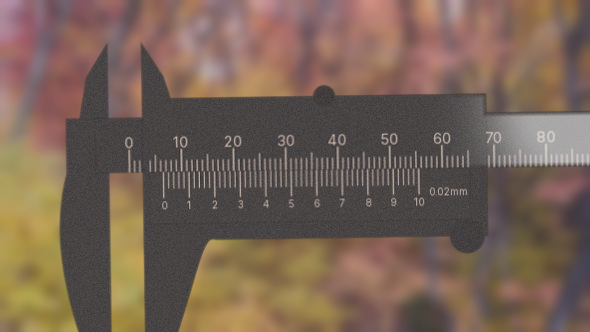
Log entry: 6.5 mm
